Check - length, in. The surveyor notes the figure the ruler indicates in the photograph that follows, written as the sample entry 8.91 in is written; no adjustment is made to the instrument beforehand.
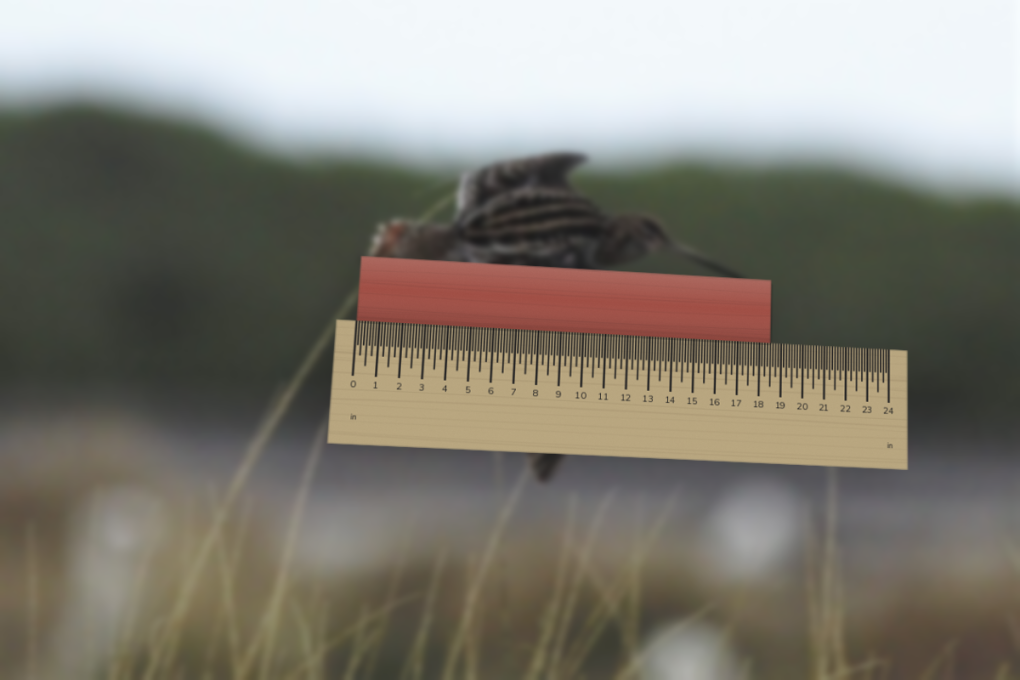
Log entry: 18.5 in
